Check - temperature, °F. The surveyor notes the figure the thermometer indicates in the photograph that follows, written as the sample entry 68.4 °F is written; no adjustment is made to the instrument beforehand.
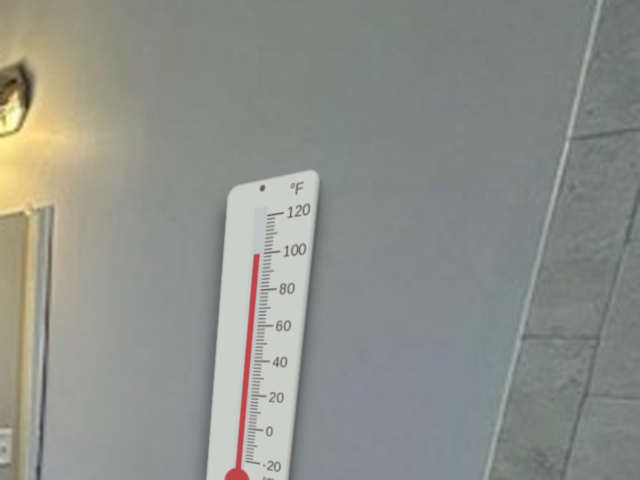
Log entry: 100 °F
